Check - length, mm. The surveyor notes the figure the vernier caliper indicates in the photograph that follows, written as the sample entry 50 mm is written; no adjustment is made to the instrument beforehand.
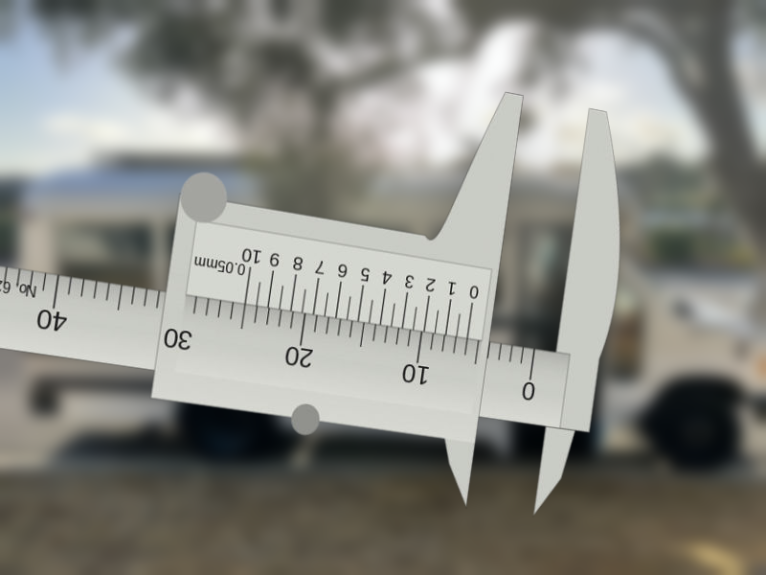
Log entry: 6.0 mm
